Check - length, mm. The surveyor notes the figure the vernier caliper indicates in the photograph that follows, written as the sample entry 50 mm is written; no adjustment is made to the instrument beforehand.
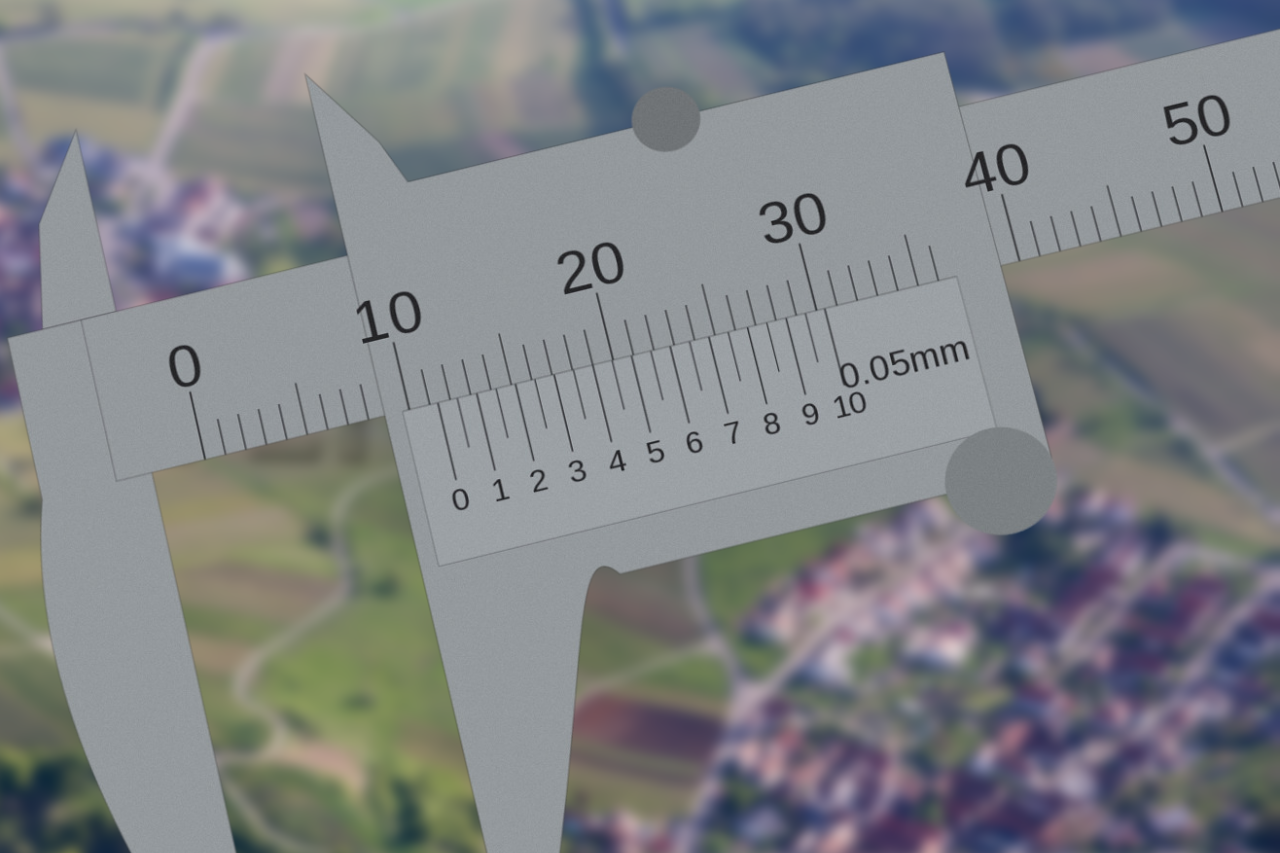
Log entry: 11.4 mm
